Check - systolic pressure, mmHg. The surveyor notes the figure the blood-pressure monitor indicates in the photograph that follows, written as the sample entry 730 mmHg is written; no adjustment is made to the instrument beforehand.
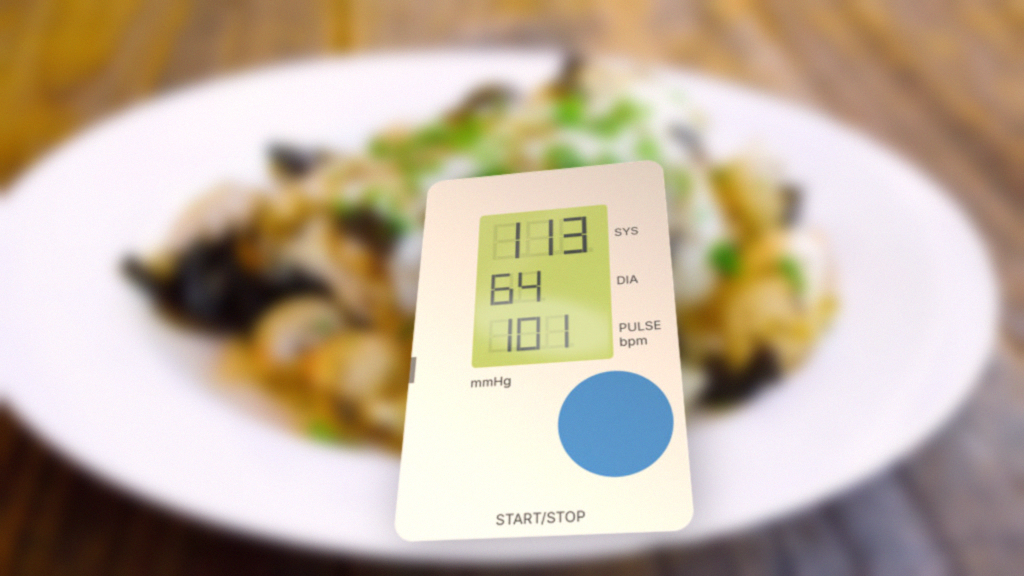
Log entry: 113 mmHg
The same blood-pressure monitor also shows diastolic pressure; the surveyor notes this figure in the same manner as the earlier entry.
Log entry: 64 mmHg
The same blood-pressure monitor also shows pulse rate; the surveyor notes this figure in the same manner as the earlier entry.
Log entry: 101 bpm
